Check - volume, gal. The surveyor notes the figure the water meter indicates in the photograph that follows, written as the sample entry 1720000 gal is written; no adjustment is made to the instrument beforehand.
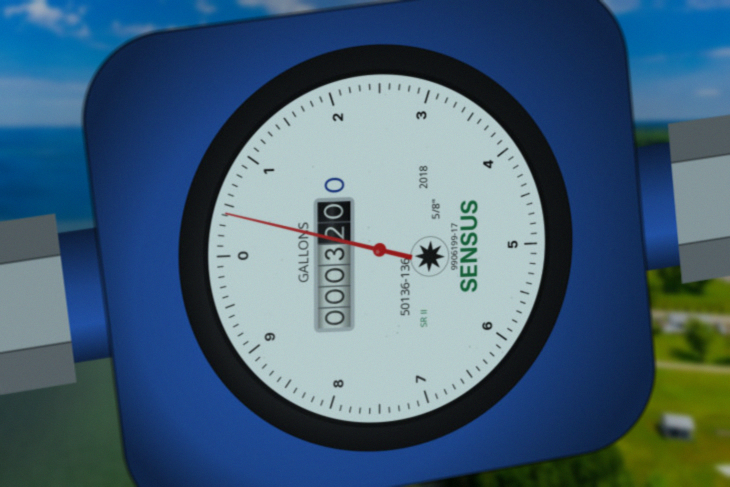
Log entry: 3200.4 gal
